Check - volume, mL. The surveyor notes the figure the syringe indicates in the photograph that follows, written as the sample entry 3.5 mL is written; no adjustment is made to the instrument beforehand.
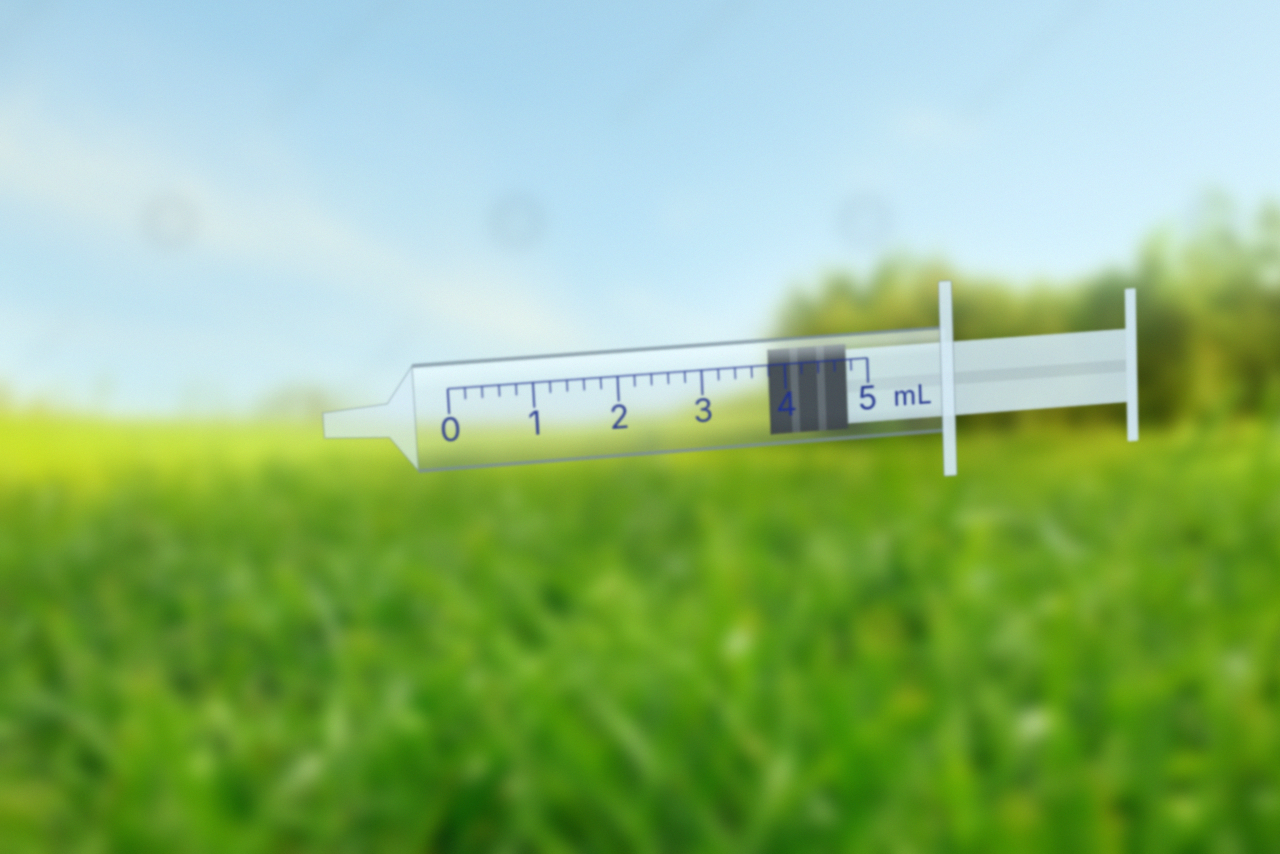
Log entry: 3.8 mL
